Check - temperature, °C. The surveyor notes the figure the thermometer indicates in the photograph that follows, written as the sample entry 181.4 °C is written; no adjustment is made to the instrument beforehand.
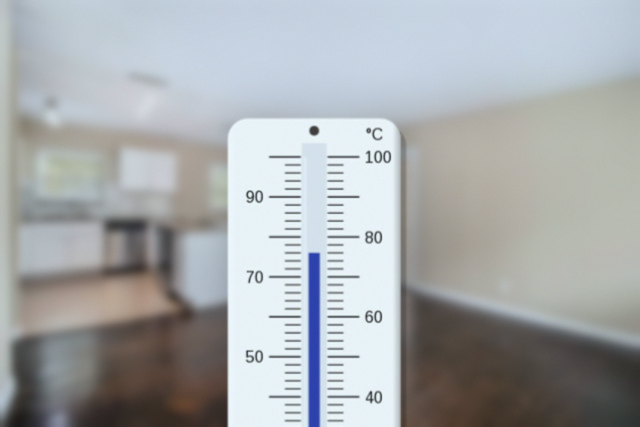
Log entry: 76 °C
